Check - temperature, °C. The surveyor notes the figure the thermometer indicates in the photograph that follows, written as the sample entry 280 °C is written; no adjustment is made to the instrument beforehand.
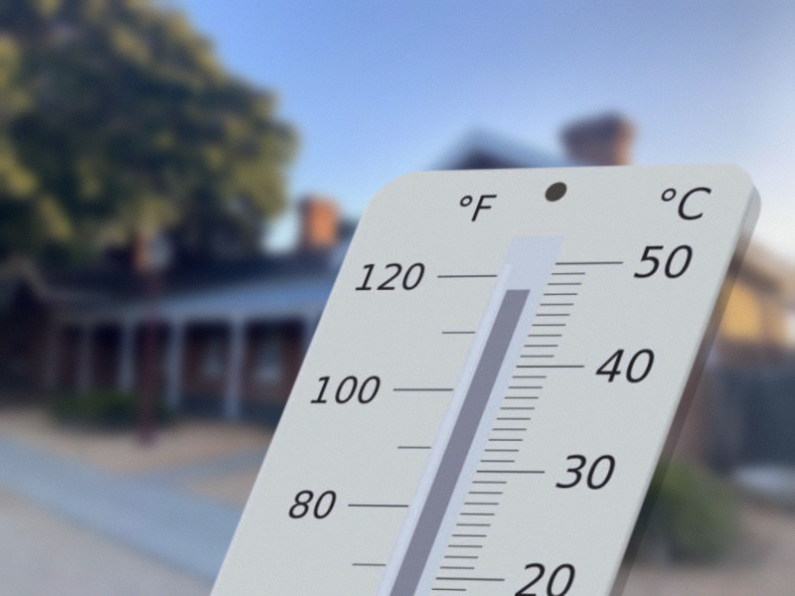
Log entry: 47.5 °C
